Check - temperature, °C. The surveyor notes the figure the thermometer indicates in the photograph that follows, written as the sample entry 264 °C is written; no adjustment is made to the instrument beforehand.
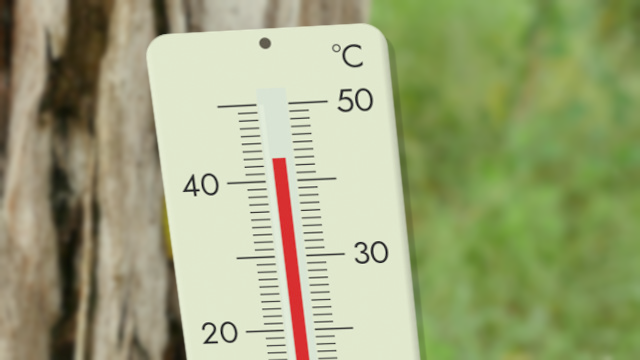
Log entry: 43 °C
